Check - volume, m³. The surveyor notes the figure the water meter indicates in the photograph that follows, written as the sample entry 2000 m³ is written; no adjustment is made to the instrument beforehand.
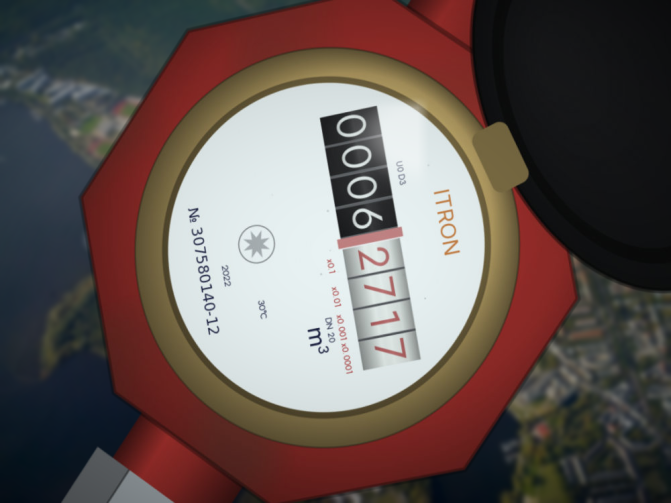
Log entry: 6.2717 m³
